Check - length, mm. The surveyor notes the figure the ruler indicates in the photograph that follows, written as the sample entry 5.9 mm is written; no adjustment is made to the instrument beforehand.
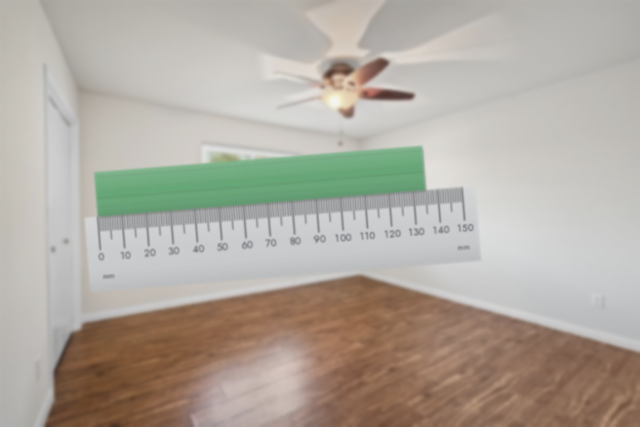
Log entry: 135 mm
